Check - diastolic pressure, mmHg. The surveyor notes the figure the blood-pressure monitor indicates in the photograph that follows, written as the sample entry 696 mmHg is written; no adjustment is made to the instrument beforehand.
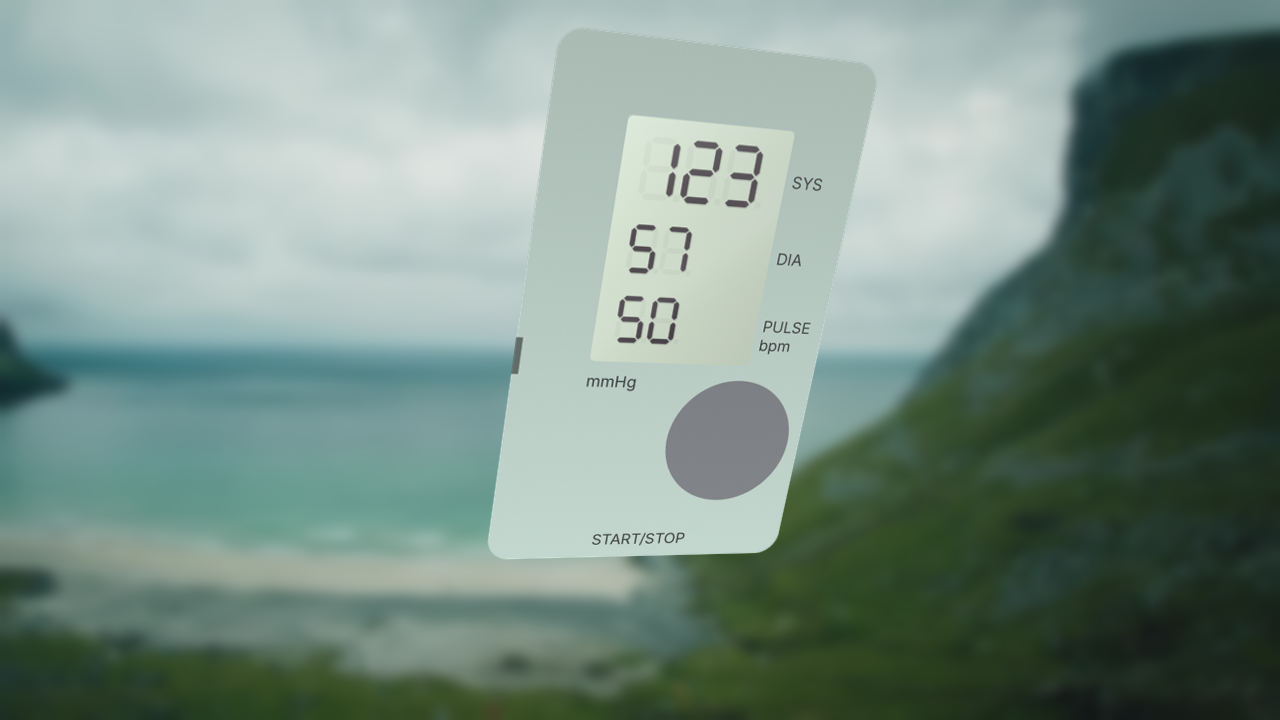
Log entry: 57 mmHg
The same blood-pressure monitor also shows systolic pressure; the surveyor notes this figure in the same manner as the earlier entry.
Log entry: 123 mmHg
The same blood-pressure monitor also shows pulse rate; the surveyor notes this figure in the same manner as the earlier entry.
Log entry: 50 bpm
